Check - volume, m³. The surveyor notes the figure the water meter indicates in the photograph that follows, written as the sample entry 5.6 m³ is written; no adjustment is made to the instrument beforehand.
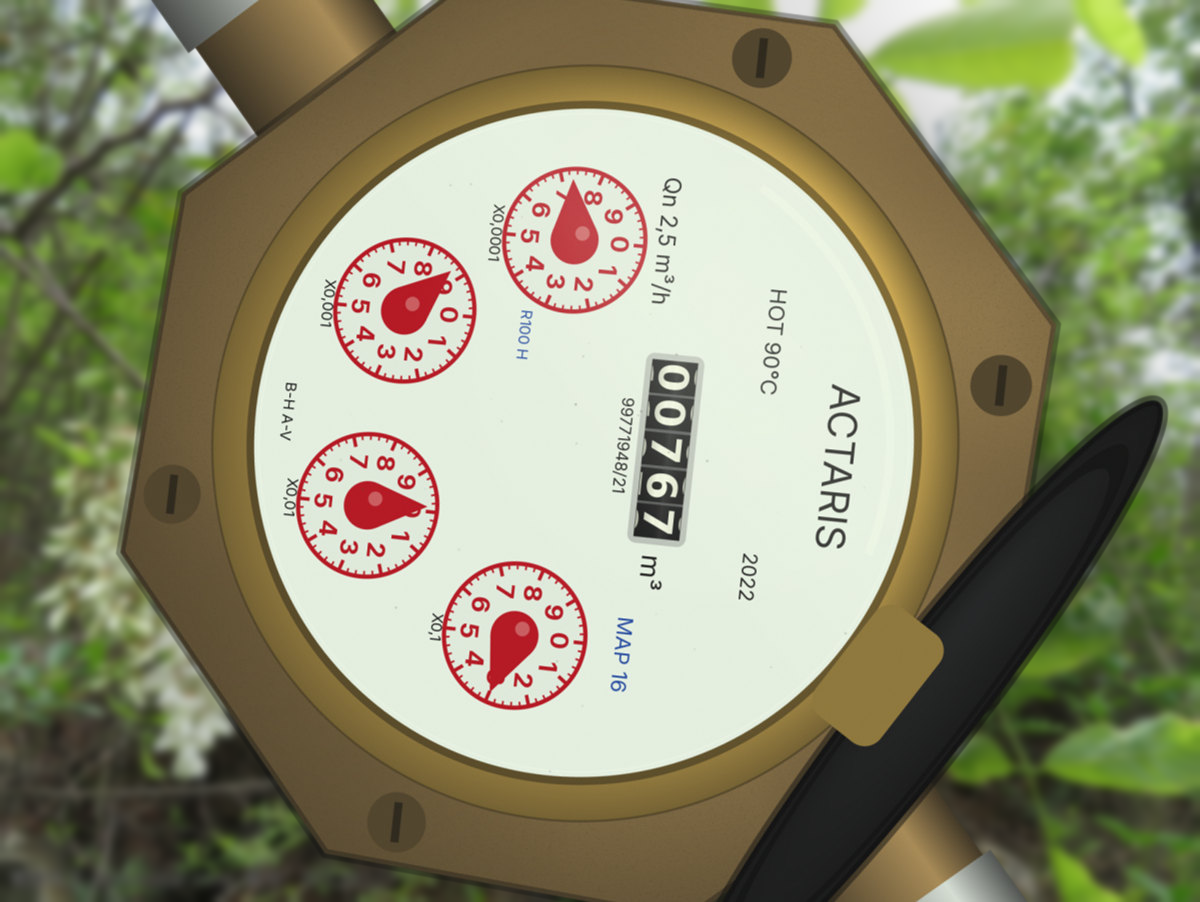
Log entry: 767.2987 m³
